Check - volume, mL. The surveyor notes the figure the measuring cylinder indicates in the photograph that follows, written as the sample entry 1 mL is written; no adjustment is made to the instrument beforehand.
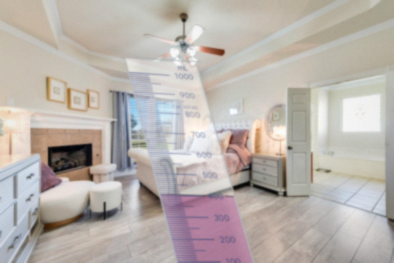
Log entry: 400 mL
